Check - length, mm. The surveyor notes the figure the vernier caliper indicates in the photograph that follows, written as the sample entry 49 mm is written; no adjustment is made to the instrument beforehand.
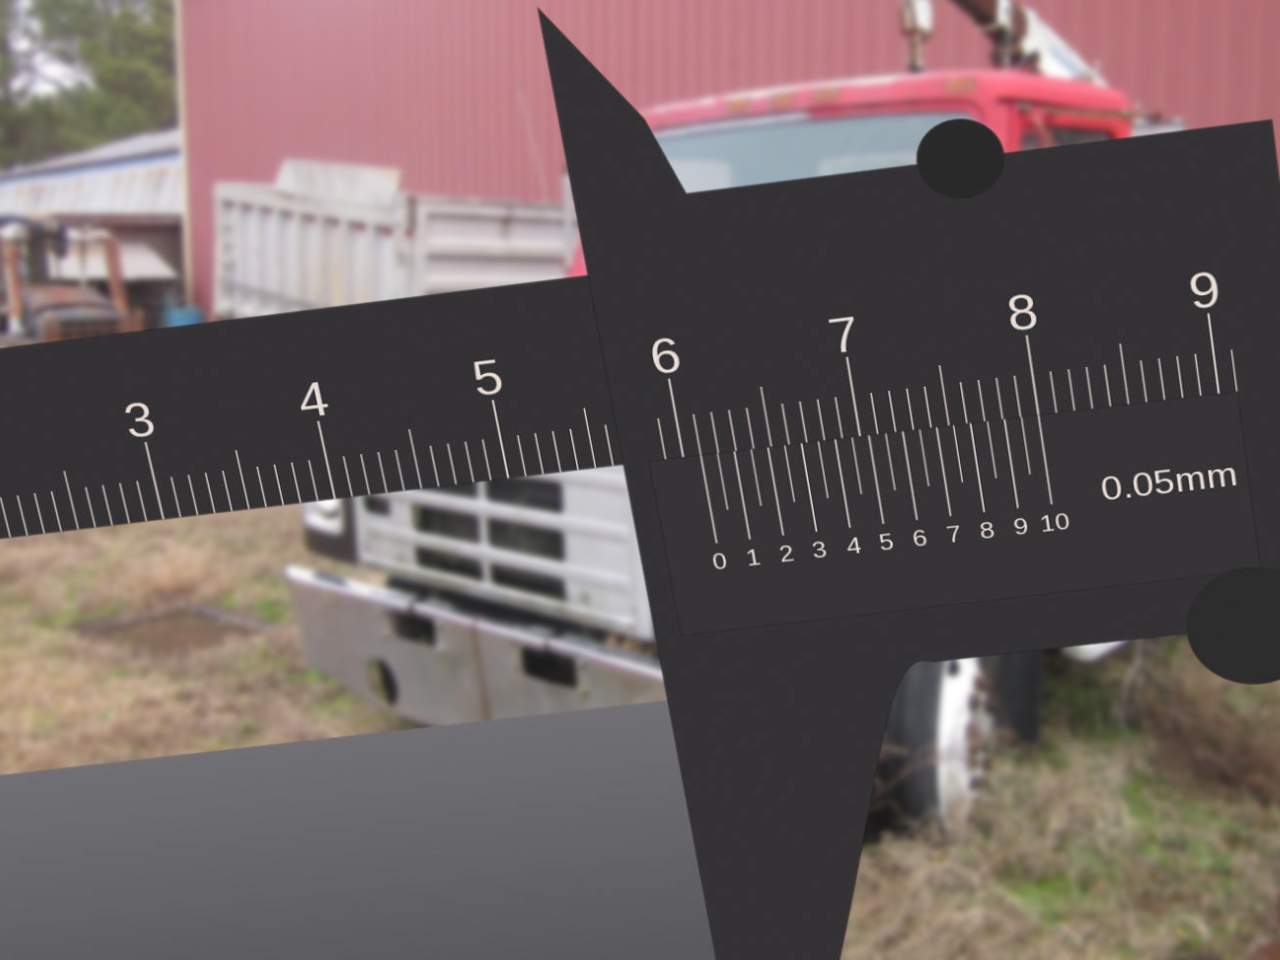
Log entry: 61.0 mm
